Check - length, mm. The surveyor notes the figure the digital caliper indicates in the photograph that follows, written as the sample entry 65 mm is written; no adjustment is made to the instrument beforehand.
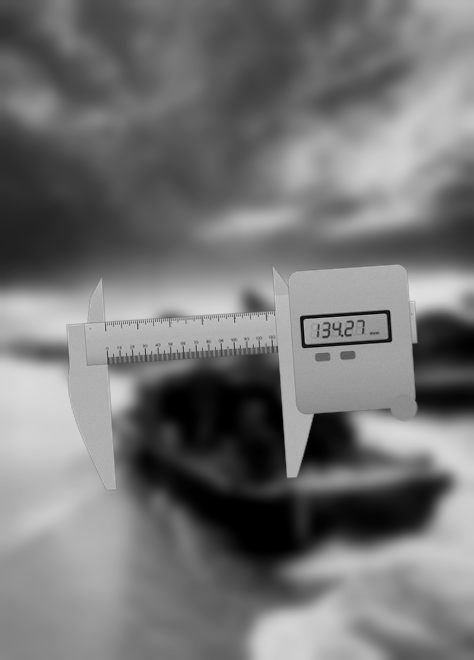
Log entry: 134.27 mm
